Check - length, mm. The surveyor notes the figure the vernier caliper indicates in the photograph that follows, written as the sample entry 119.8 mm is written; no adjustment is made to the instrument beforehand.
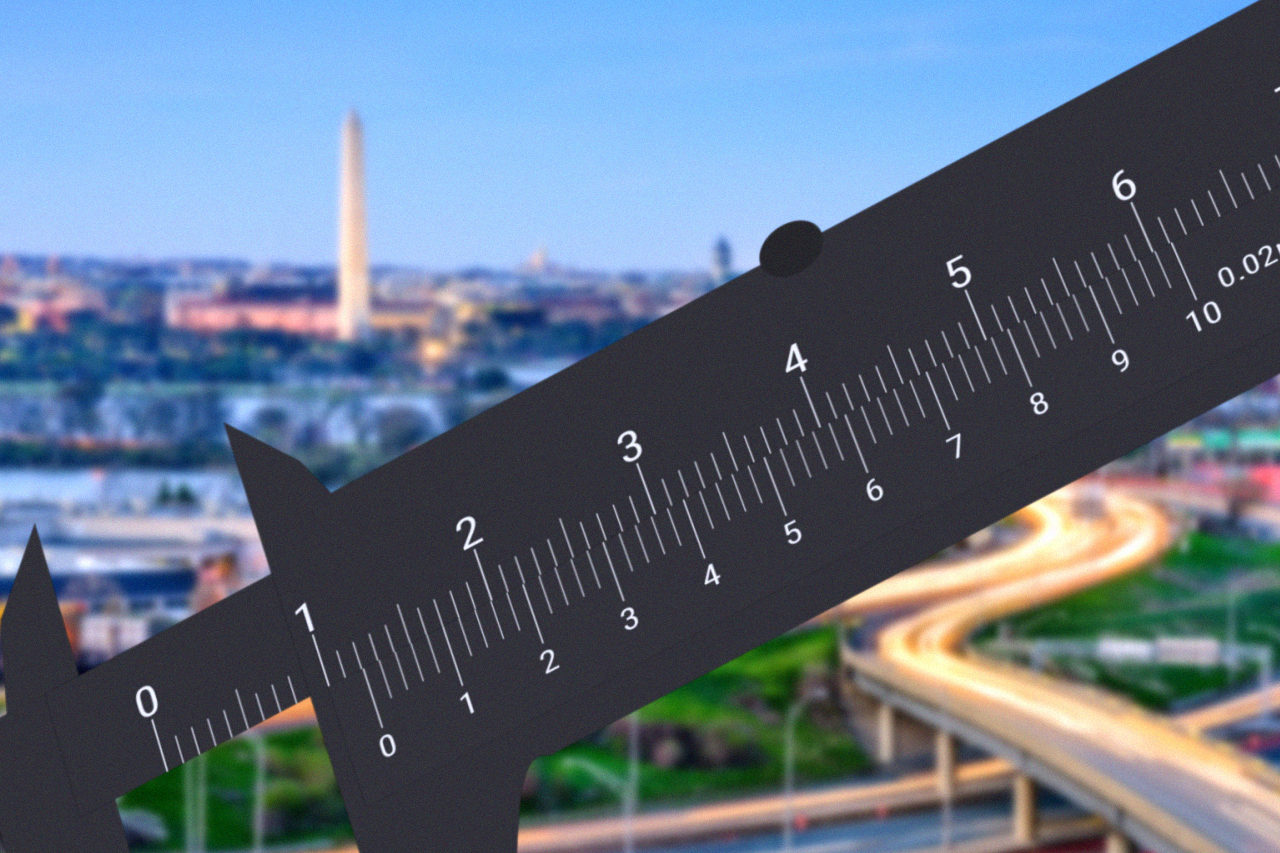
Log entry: 12.1 mm
